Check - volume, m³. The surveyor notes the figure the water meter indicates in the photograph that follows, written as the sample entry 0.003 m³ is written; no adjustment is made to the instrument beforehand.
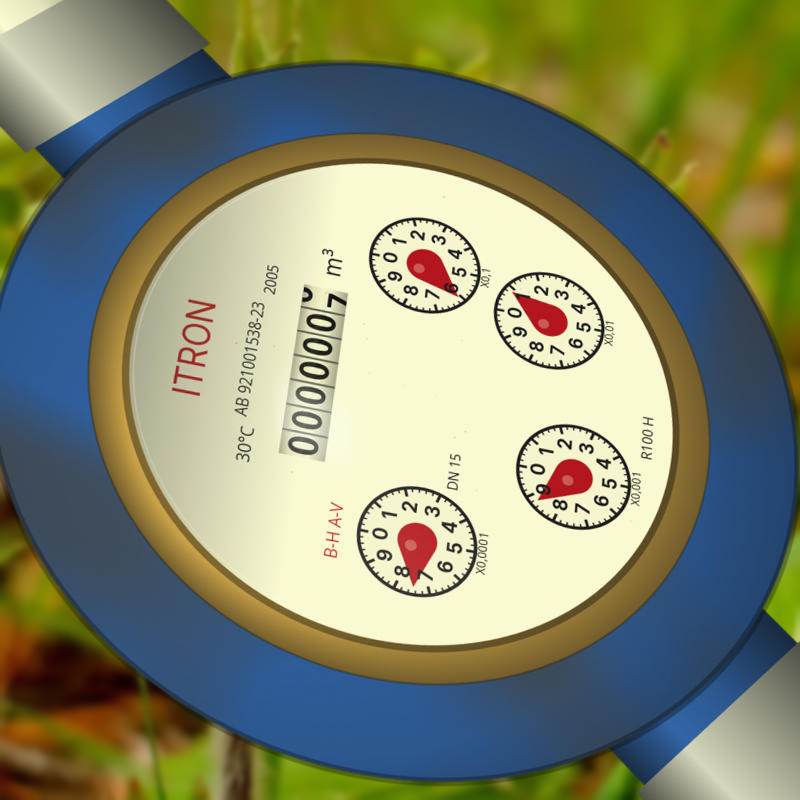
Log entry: 6.6087 m³
